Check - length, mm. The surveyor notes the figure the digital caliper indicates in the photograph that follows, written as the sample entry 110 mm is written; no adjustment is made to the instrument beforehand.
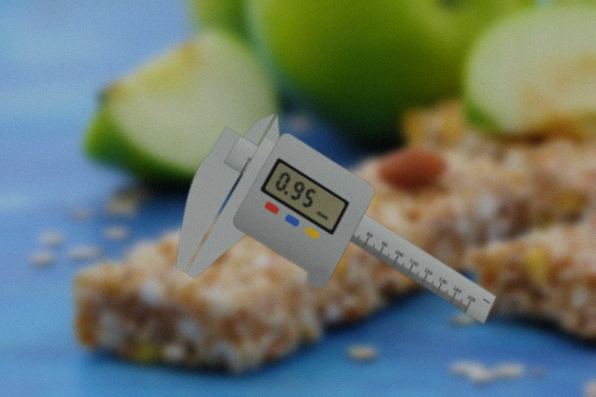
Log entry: 0.95 mm
